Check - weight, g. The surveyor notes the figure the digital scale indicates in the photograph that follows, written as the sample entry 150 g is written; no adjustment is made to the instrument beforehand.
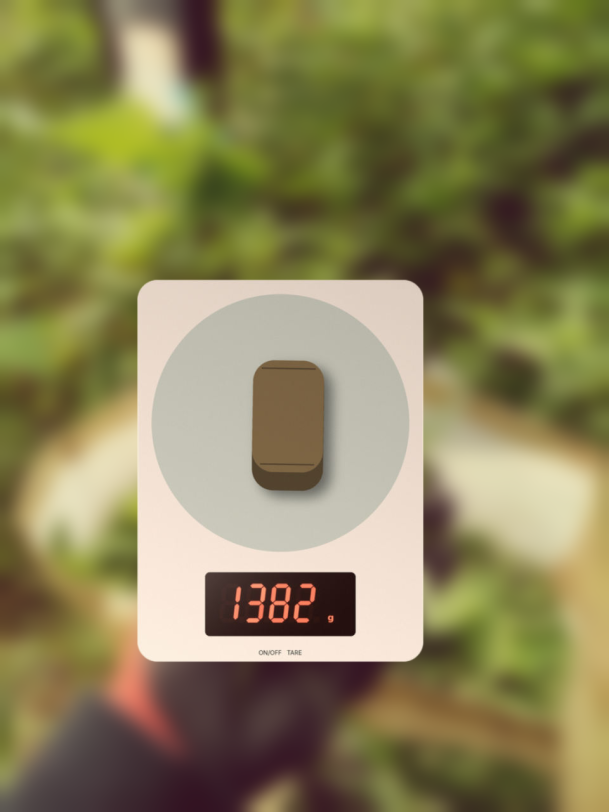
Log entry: 1382 g
